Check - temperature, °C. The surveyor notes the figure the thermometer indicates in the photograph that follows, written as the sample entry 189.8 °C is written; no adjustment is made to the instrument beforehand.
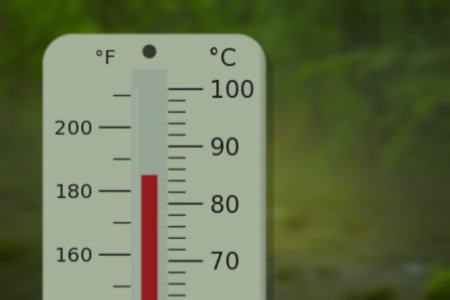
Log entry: 85 °C
